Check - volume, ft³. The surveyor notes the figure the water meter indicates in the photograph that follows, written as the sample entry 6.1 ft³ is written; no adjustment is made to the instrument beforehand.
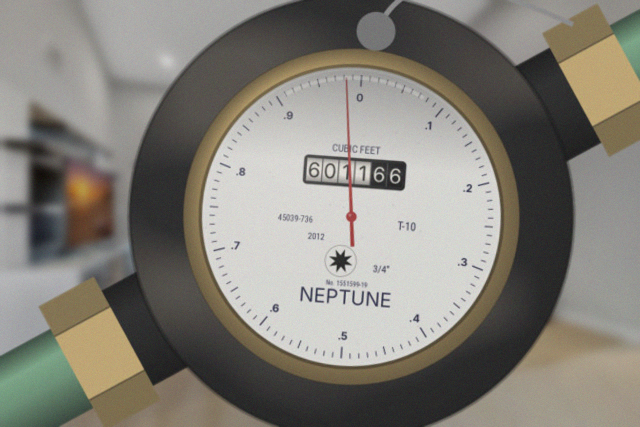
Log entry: 601165.98 ft³
